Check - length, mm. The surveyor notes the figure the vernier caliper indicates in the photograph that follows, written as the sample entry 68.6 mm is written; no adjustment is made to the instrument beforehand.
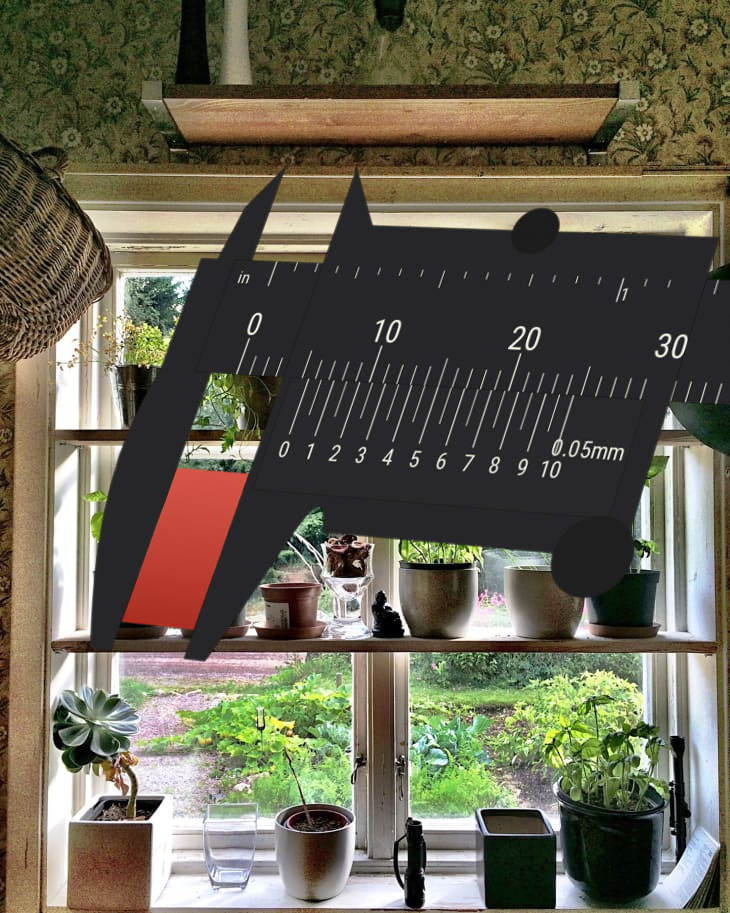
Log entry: 5.5 mm
